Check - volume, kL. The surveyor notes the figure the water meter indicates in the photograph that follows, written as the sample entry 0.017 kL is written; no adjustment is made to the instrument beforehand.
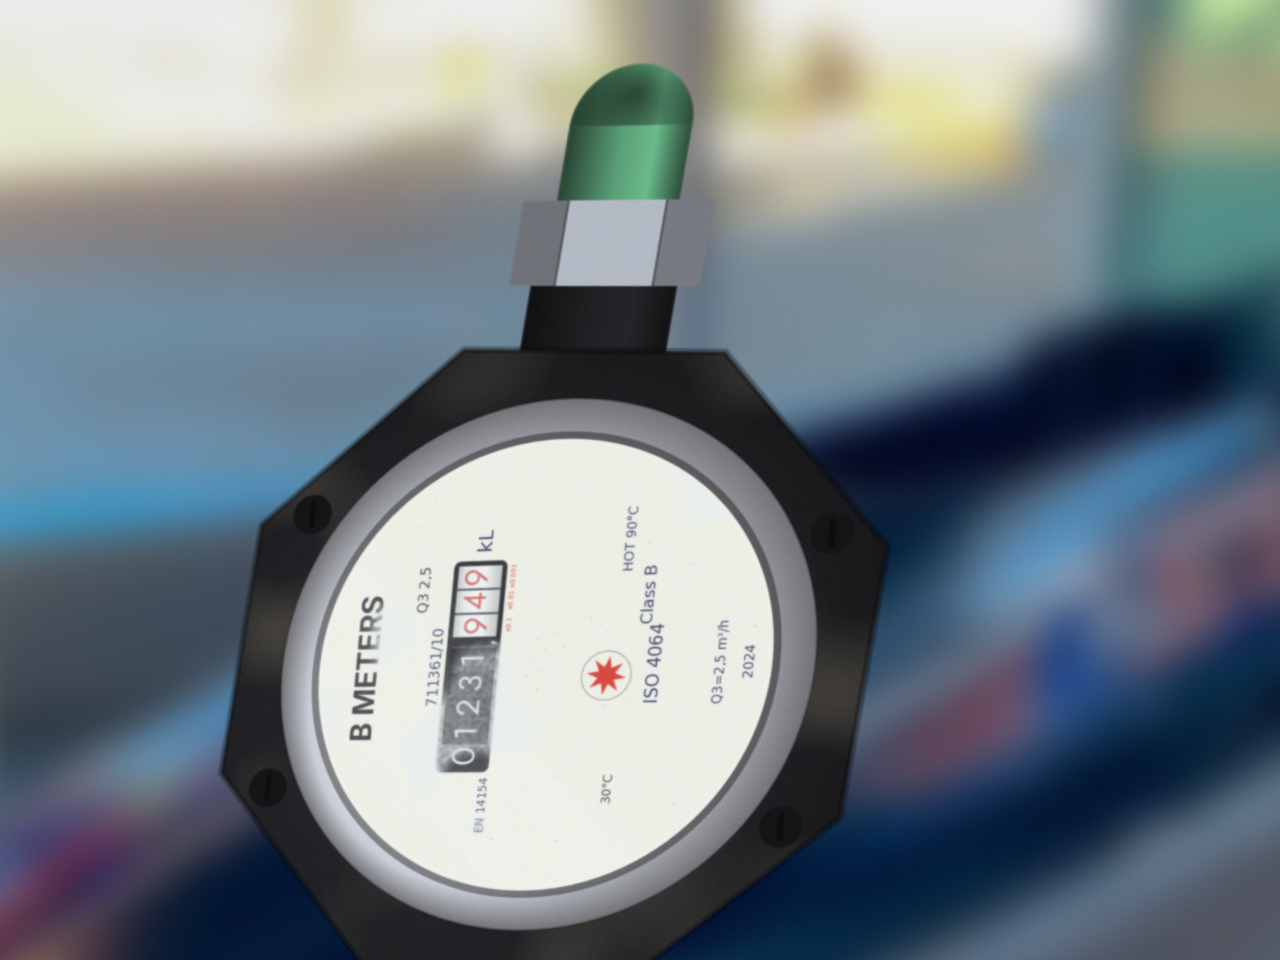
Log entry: 1231.949 kL
